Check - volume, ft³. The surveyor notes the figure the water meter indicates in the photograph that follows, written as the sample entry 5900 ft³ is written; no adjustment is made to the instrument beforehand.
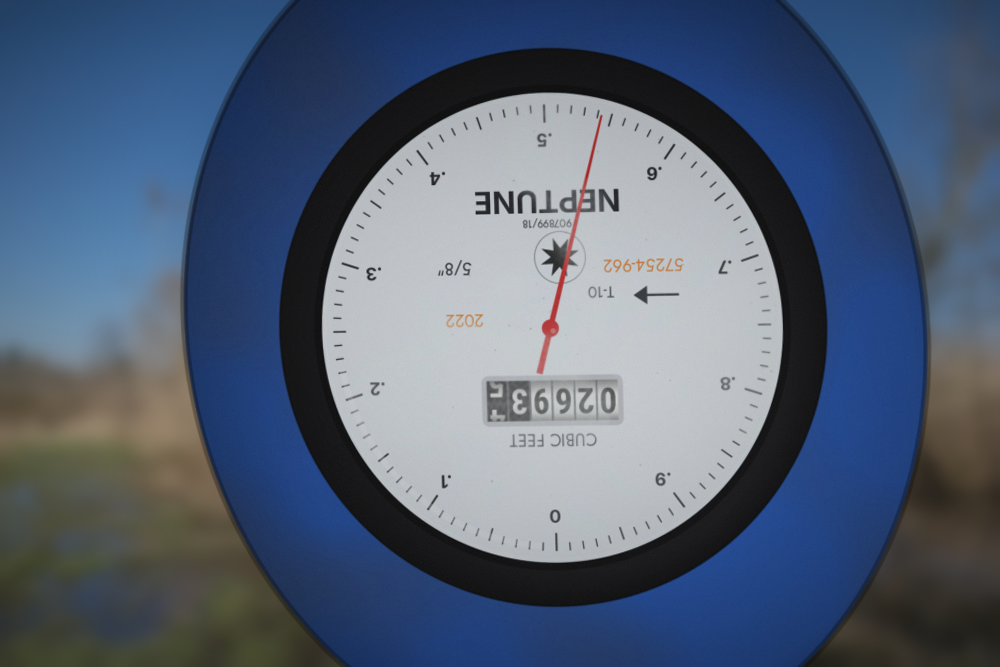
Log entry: 26934.54 ft³
